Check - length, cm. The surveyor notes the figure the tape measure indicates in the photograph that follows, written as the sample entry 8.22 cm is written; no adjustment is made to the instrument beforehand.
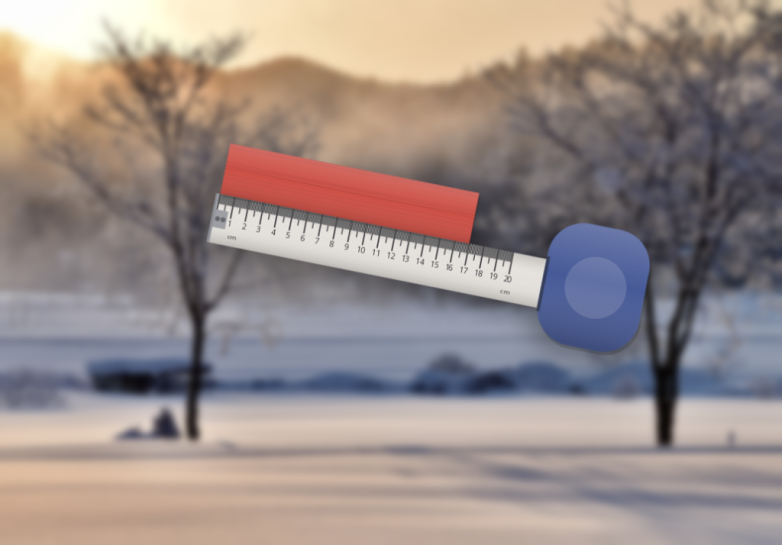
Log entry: 17 cm
